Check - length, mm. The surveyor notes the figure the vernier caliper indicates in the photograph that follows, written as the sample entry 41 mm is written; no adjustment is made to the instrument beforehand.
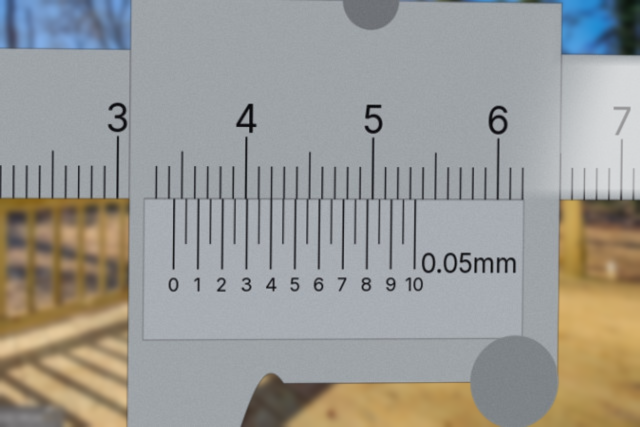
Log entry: 34.4 mm
